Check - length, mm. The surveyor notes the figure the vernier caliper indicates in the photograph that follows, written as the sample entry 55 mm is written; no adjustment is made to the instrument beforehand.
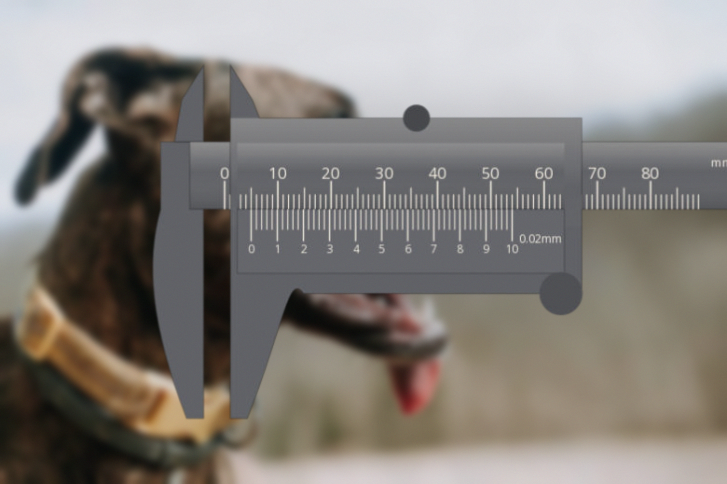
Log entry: 5.0 mm
